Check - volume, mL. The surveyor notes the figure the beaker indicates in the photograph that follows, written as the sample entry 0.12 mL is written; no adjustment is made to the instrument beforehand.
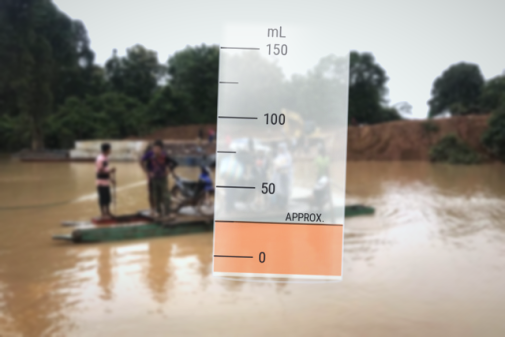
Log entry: 25 mL
